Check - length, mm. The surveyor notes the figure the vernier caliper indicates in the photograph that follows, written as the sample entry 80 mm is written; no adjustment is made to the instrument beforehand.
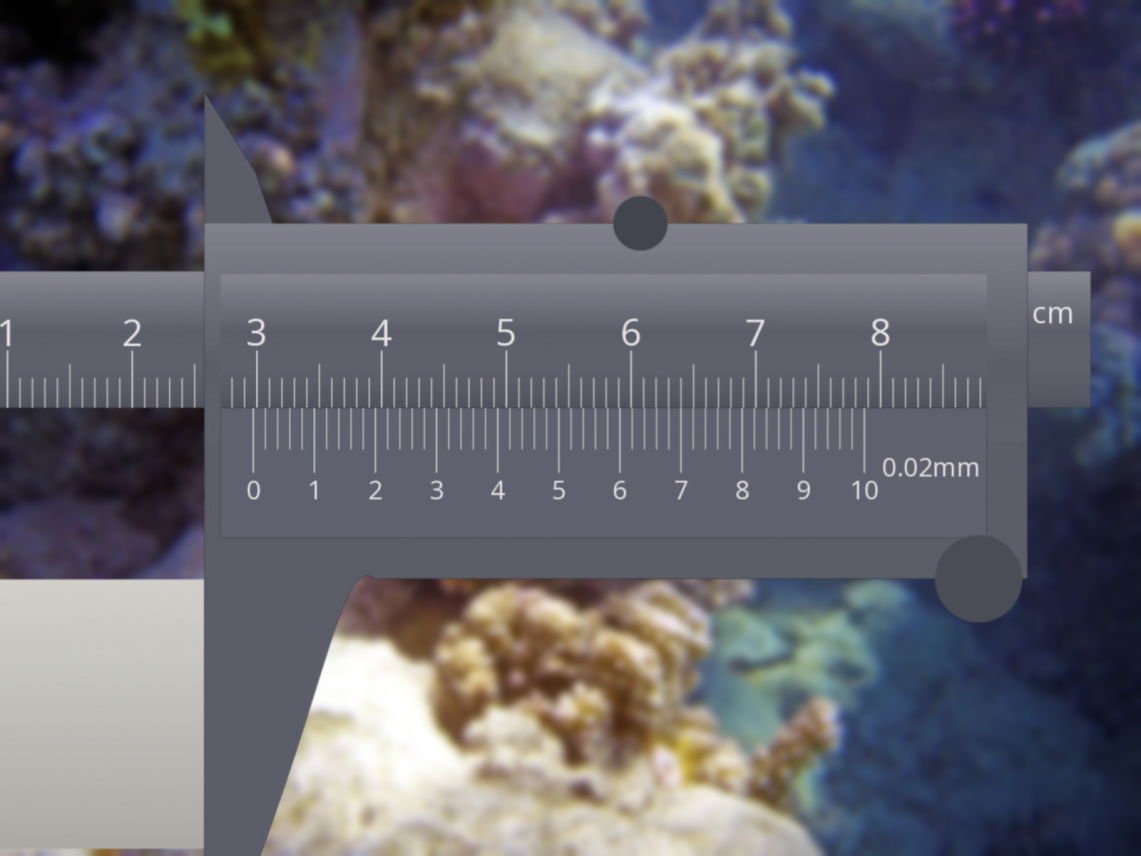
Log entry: 29.7 mm
